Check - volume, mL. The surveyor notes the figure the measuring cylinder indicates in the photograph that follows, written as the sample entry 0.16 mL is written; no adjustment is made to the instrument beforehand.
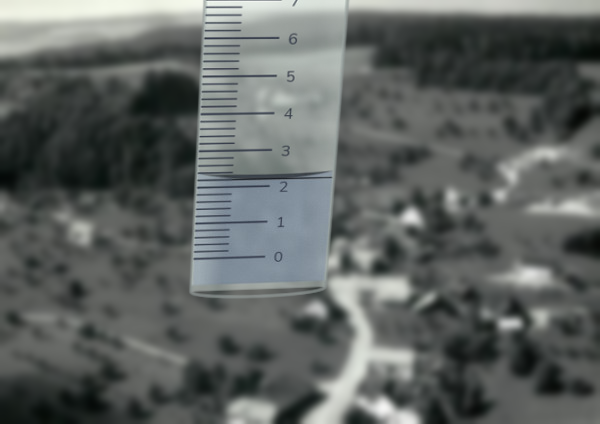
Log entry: 2.2 mL
